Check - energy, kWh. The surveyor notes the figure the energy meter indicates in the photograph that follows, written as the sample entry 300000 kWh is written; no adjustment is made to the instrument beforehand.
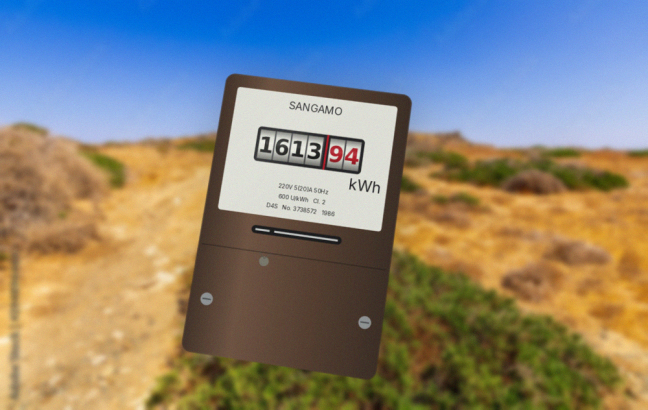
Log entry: 1613.94 kWh
